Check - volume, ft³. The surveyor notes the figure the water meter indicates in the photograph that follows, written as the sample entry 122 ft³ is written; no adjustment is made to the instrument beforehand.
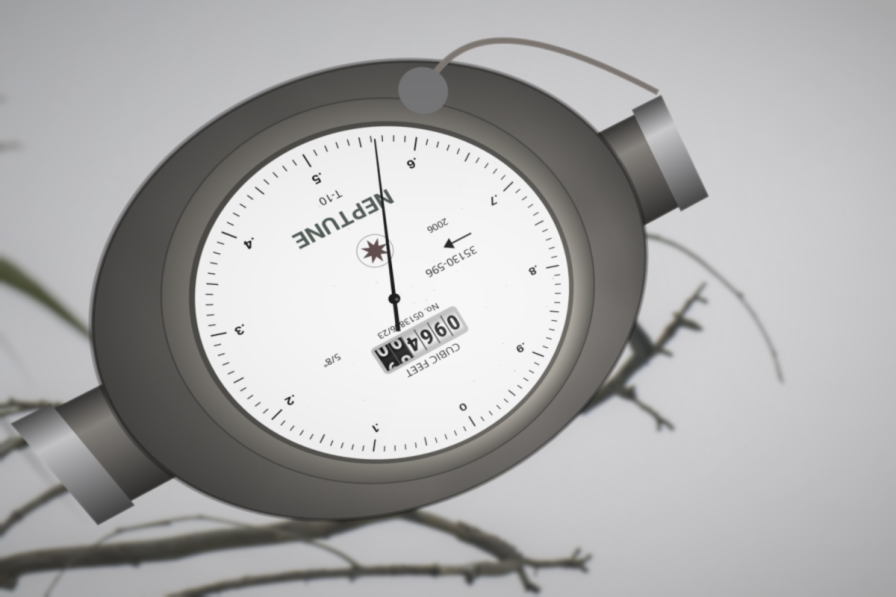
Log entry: 96489.56 ft³
